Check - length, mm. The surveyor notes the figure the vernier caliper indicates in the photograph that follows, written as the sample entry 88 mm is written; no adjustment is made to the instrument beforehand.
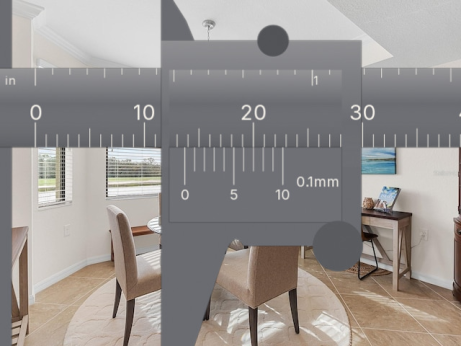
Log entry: 13.7 mm
